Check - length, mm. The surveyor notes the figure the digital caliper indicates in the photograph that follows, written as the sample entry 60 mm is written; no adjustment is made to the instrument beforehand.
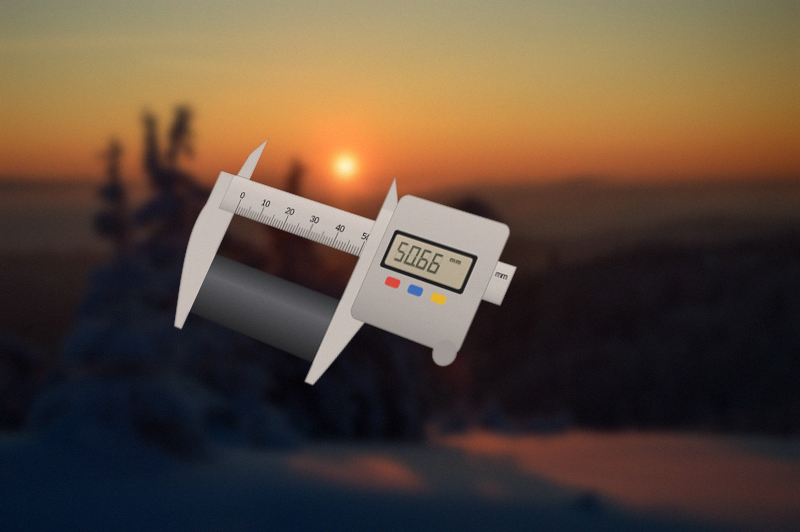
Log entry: 50.66 mm
